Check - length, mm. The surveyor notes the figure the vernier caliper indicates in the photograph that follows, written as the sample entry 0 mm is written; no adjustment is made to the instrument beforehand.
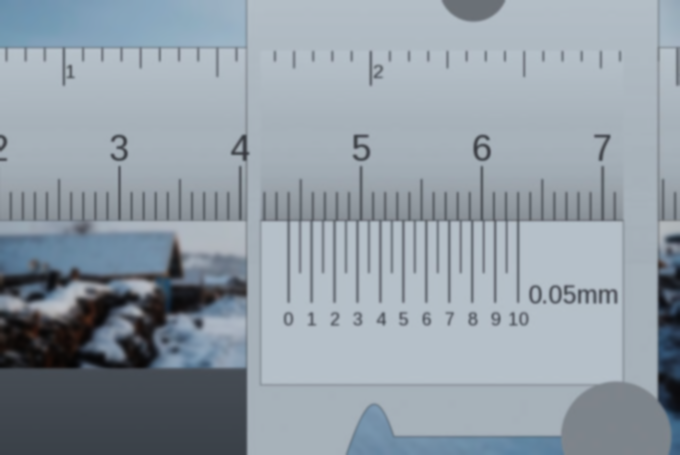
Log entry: 44.0 mm
